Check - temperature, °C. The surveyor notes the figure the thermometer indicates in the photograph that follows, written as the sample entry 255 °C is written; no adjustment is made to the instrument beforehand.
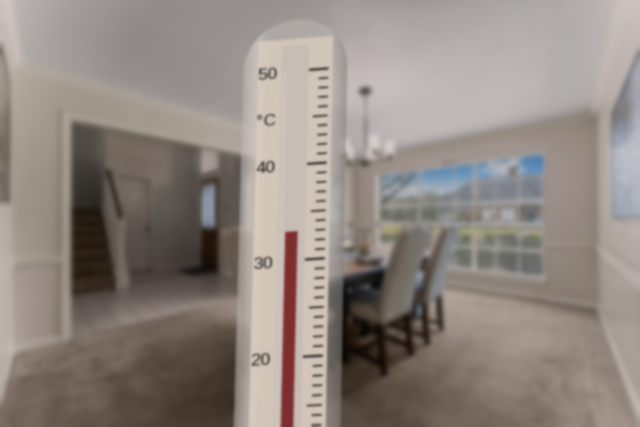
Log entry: 33 °C
